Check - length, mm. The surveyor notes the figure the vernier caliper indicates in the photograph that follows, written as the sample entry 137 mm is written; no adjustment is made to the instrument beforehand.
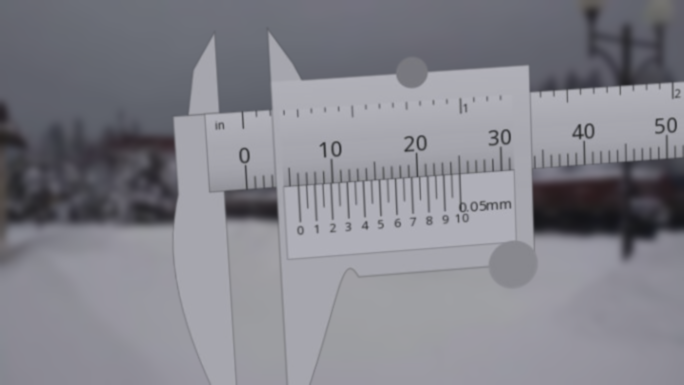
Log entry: 6.0 mm
